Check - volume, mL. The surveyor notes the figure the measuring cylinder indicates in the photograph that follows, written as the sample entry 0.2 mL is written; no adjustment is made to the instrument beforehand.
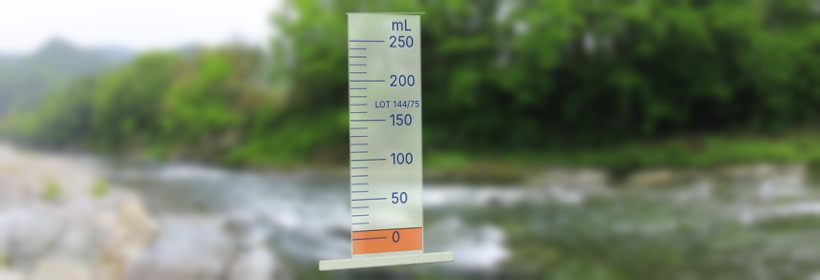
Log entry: 10 mL
